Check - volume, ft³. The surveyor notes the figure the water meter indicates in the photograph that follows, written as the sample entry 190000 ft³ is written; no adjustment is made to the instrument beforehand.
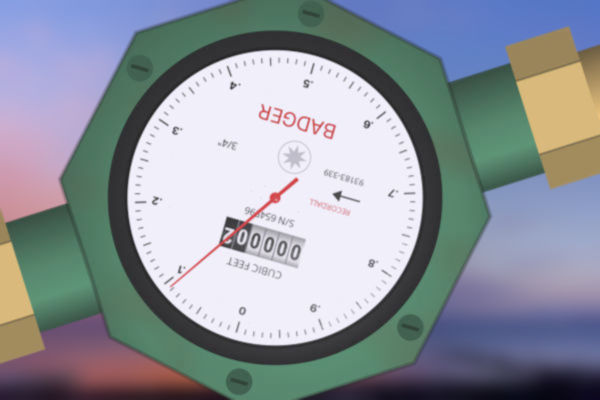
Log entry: 2.09 ft³
